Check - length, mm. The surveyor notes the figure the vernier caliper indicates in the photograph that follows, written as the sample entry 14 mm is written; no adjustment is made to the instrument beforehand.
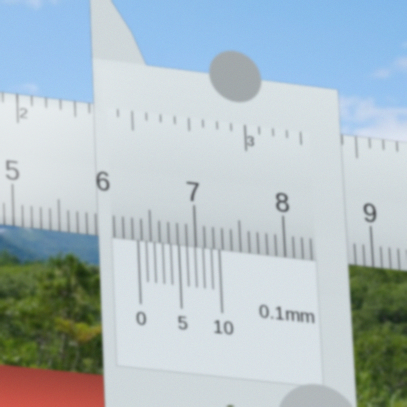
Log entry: 63.6 mm
